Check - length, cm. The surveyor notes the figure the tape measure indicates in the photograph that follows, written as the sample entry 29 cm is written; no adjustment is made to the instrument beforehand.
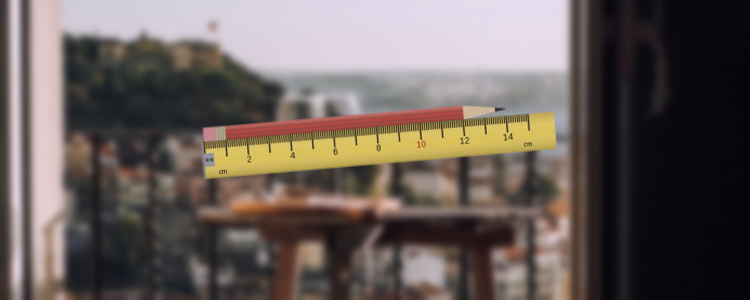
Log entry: 14 cm
